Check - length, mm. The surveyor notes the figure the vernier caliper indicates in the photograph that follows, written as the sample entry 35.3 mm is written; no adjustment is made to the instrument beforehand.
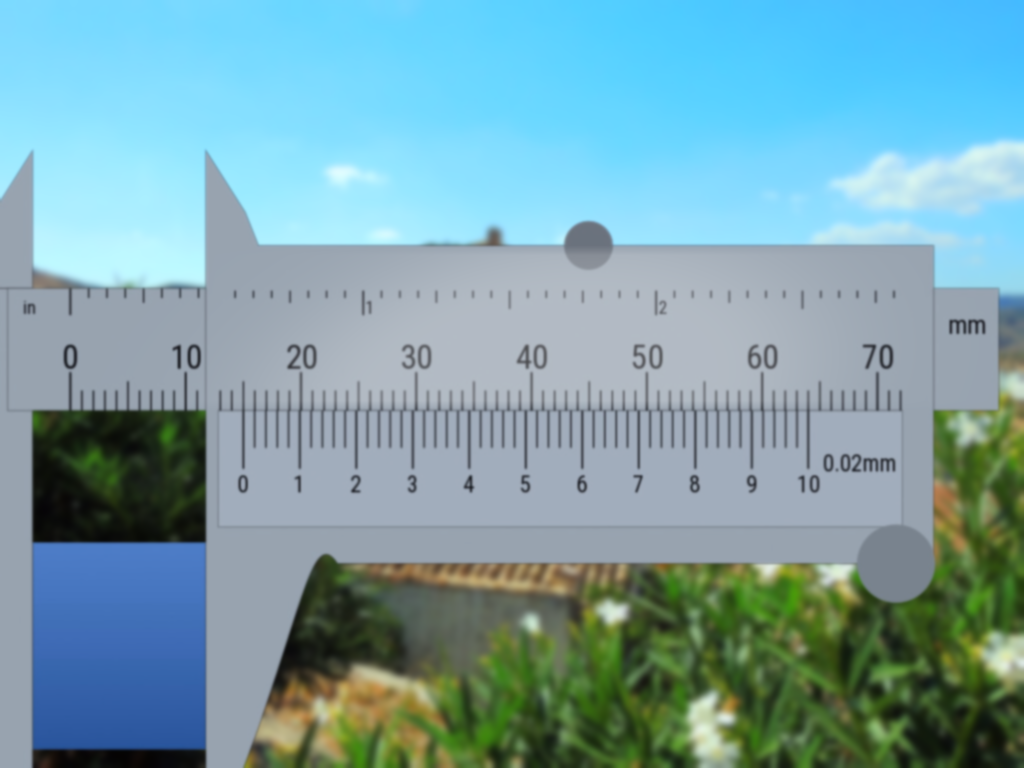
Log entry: 15.0 mm
